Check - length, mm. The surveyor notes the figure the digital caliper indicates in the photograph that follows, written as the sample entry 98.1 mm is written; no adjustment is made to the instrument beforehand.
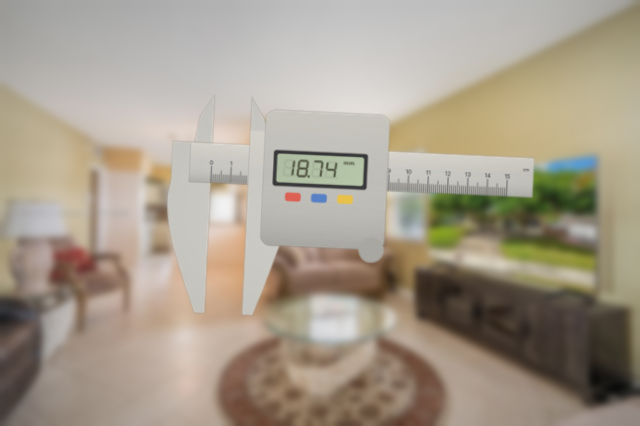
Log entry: 18.74 mm
